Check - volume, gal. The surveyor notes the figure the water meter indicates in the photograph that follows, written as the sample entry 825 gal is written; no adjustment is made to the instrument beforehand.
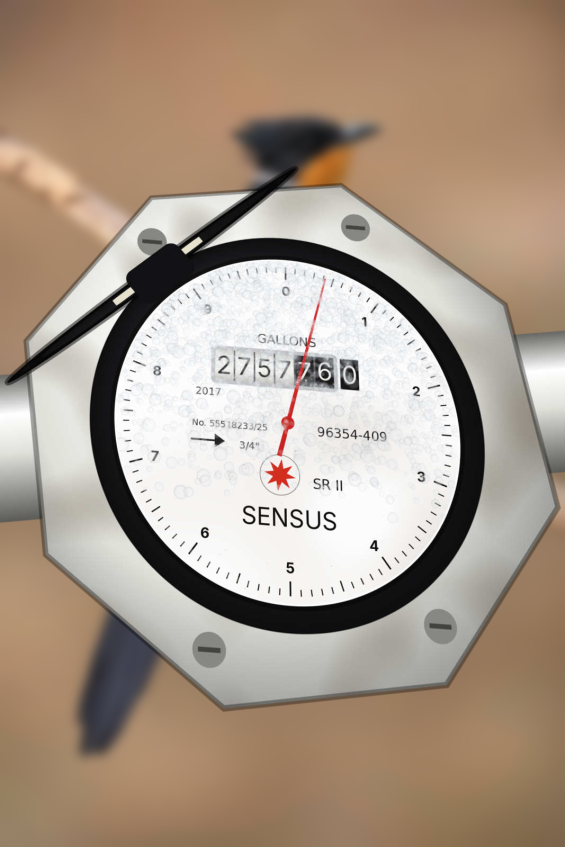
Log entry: 2757760.4 gal
